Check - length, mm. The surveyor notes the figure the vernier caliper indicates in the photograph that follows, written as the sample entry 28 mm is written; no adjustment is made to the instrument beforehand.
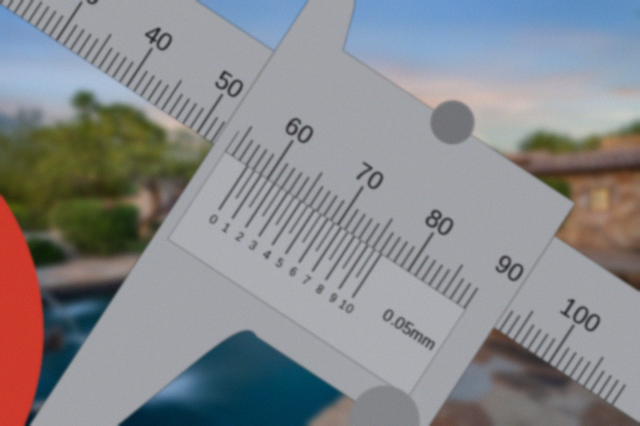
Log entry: 57.2 mm
